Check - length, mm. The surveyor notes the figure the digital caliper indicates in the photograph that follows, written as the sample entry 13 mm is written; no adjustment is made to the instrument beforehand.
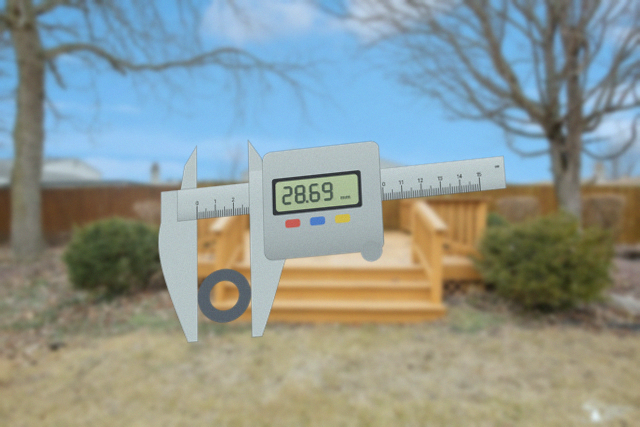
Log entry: 28.69 mm
